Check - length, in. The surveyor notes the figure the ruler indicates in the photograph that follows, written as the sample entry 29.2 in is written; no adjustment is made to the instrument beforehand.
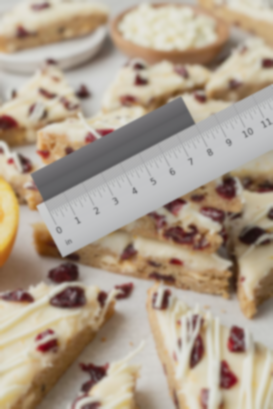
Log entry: 8 in
